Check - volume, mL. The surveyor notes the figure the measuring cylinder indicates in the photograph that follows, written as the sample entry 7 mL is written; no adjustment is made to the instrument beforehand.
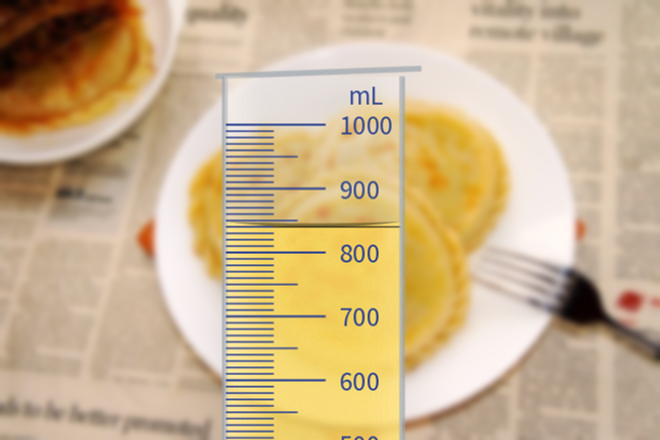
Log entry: 840 mL
